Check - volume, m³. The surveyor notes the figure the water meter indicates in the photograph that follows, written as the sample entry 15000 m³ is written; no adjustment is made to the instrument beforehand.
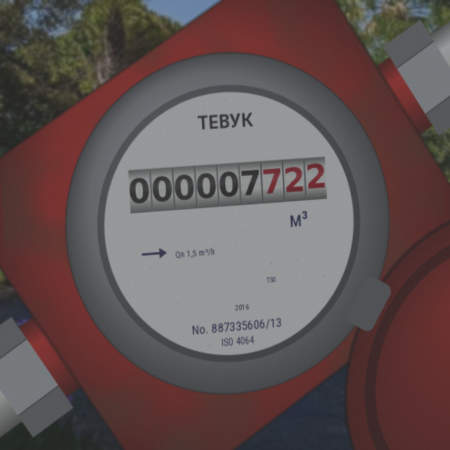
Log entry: 7.722 m³
